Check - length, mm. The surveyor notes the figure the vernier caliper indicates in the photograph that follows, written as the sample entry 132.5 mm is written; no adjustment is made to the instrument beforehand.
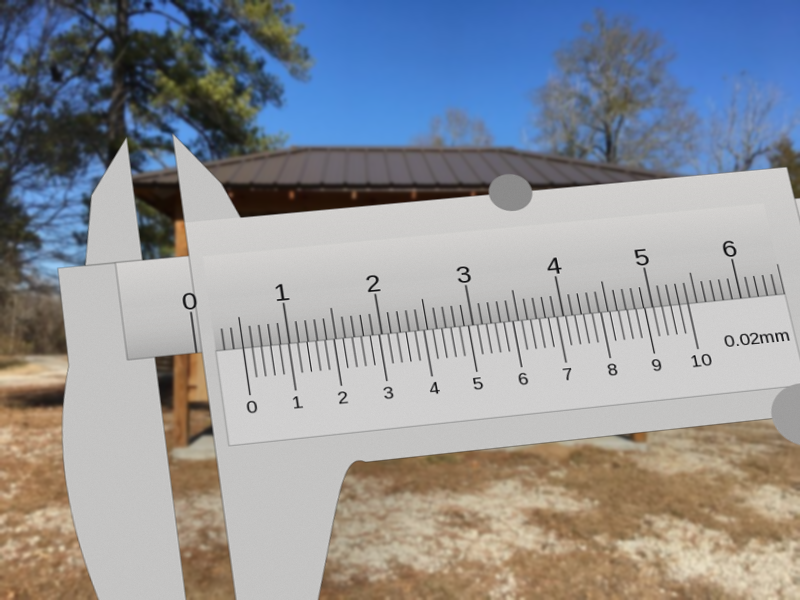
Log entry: 5.0 mm
